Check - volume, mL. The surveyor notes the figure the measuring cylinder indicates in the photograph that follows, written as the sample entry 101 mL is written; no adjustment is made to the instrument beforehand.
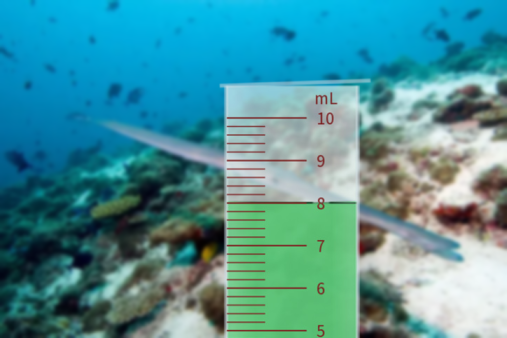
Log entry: 8 mL
